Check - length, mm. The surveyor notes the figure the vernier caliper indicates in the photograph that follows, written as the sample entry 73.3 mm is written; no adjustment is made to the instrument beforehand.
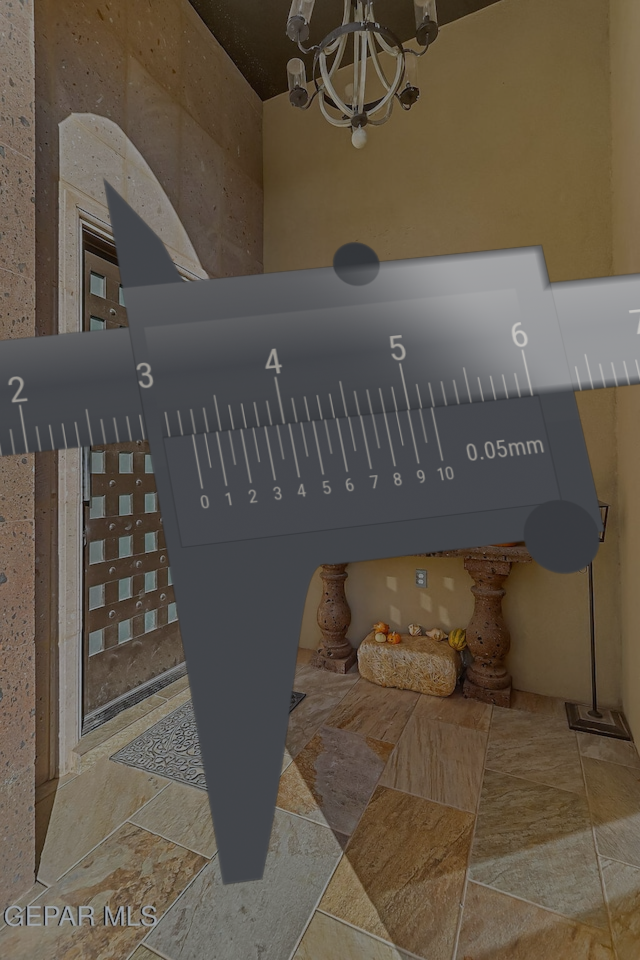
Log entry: 32.8 mm
